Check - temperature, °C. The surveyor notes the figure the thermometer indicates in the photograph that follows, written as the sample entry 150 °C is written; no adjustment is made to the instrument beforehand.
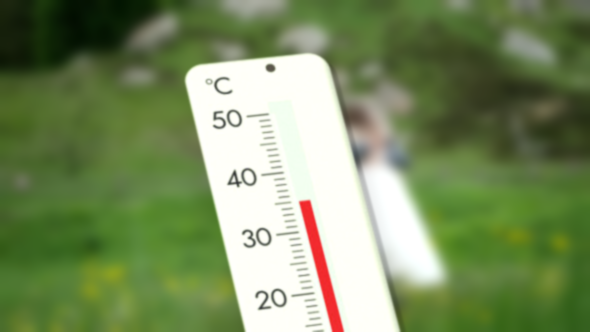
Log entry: 35 °C
